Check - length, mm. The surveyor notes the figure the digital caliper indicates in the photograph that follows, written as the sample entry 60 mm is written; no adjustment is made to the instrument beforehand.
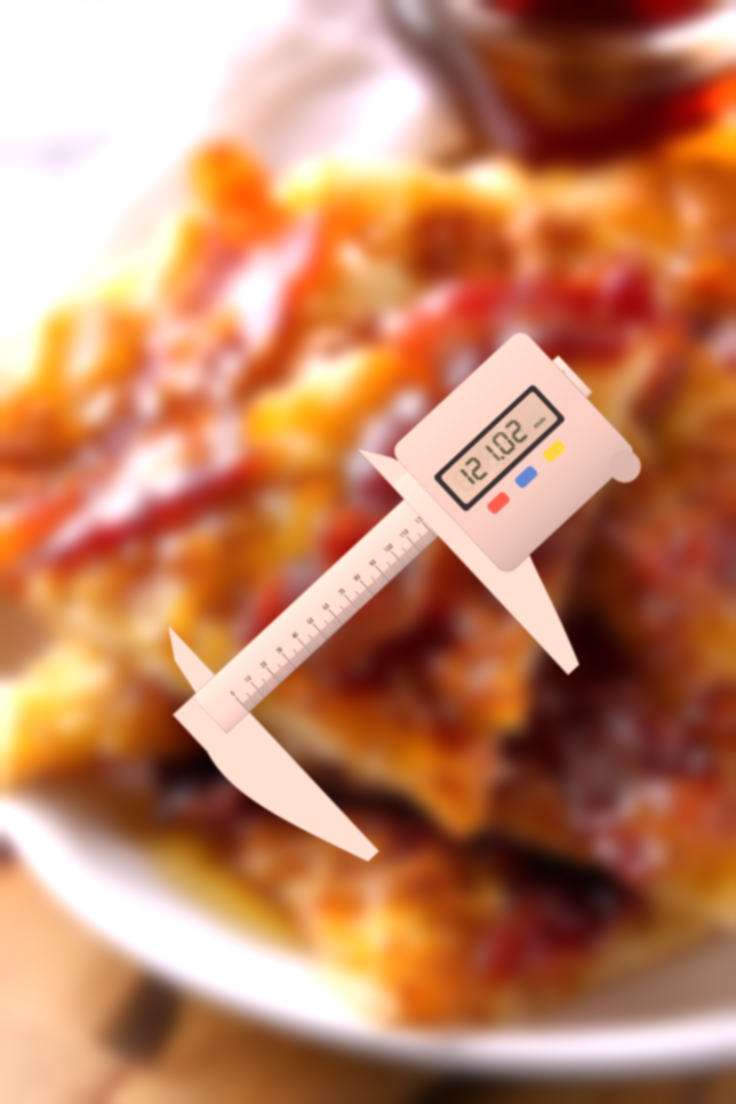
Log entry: 121.02 mm
